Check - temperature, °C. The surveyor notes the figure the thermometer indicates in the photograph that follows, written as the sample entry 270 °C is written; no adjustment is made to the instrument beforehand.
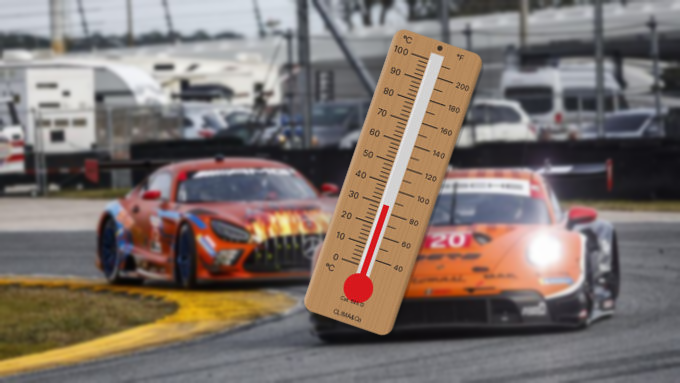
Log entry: 30 °C
